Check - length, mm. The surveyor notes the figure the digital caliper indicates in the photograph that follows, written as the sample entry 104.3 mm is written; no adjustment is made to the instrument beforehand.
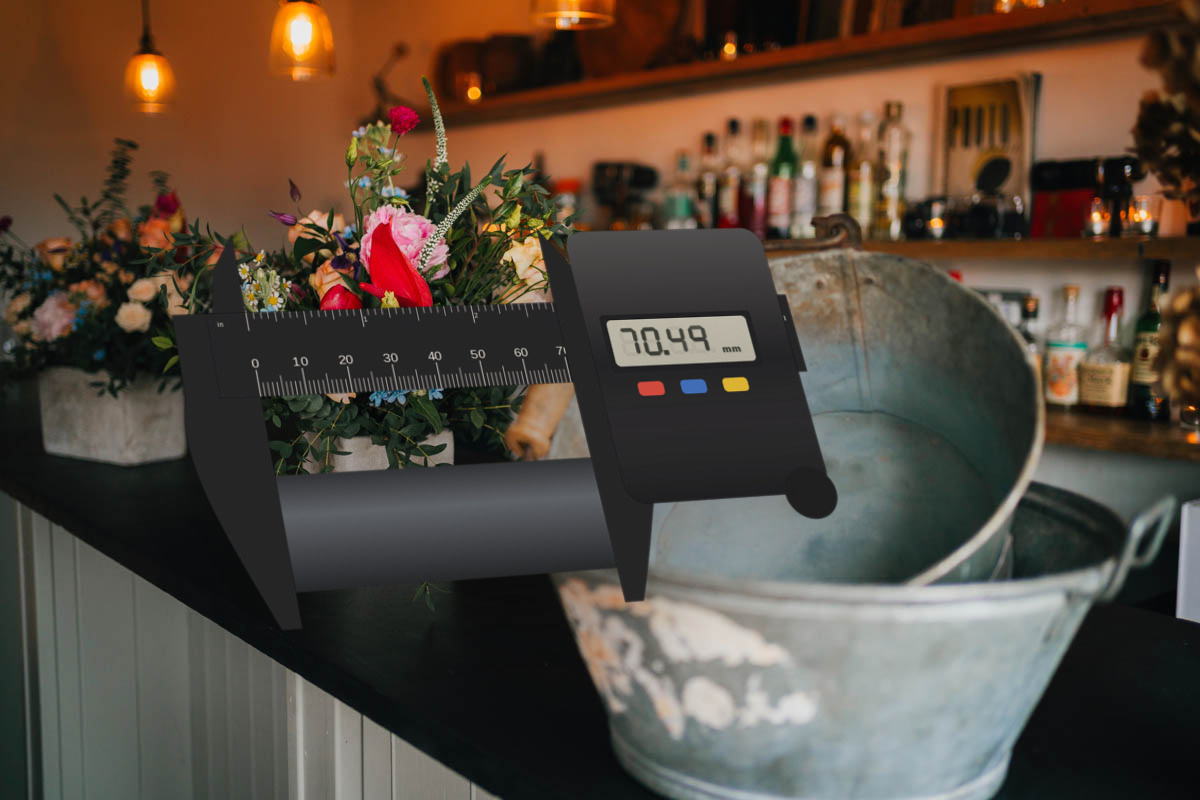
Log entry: 70.49 mm
